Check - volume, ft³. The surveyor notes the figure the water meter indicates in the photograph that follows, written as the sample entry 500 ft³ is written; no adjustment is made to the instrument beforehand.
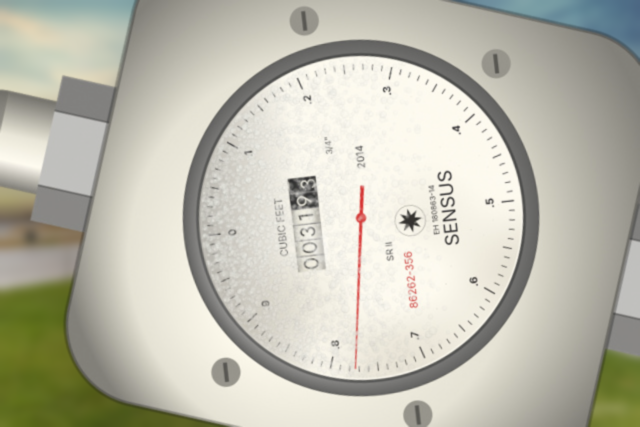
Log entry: 3192.77 ft³
